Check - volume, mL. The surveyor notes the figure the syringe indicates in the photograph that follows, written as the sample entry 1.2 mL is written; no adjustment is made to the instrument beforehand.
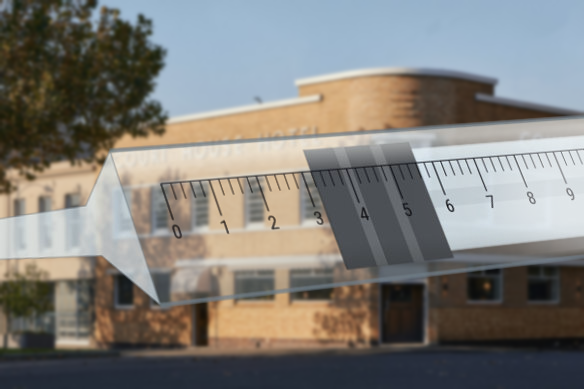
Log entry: 3.2 mL
